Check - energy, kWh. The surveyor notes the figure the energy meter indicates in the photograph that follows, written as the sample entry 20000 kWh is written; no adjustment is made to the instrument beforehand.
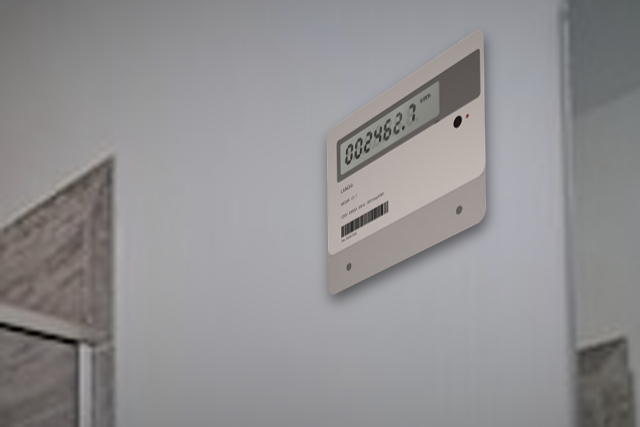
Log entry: 2462.7 kWh
